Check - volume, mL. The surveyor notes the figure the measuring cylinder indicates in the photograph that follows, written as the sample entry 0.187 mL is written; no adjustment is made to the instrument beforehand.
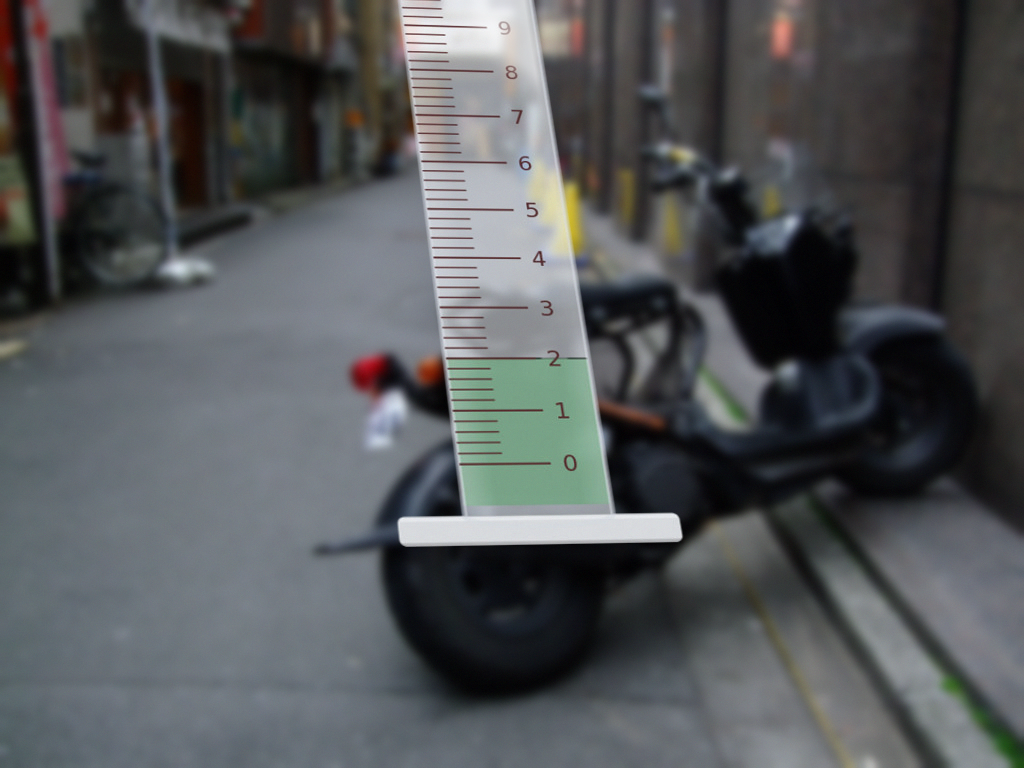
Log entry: 2 mL
